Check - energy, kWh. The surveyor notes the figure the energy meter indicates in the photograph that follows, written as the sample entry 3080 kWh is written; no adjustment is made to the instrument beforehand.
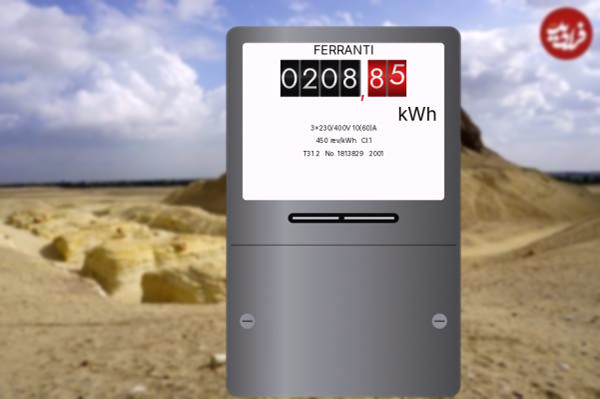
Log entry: 208.85 kWh
